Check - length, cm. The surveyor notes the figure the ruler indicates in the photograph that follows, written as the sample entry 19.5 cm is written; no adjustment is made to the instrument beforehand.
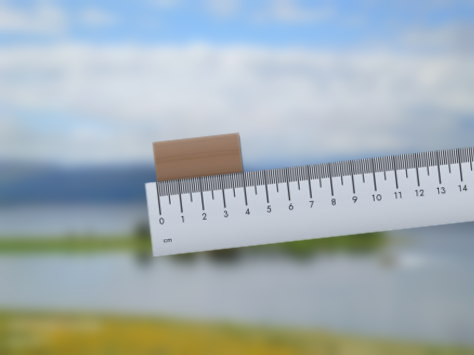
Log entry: 4 cm
